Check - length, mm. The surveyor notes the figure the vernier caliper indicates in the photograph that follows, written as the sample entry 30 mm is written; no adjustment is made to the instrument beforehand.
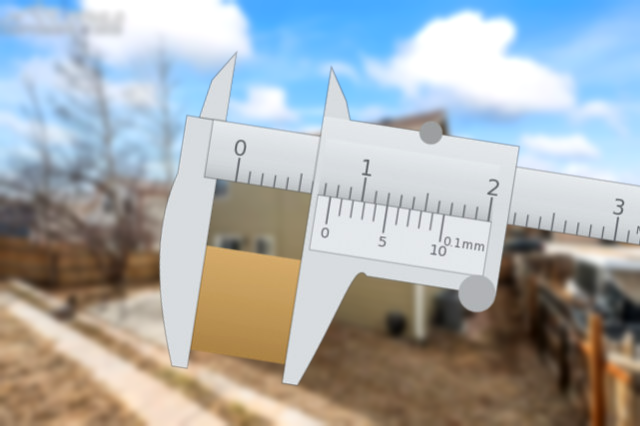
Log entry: 7.5 mm
